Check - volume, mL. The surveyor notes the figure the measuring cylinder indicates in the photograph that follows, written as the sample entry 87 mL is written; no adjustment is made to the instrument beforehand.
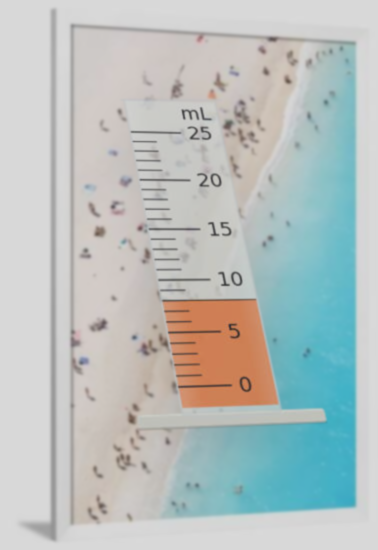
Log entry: 8 mL
